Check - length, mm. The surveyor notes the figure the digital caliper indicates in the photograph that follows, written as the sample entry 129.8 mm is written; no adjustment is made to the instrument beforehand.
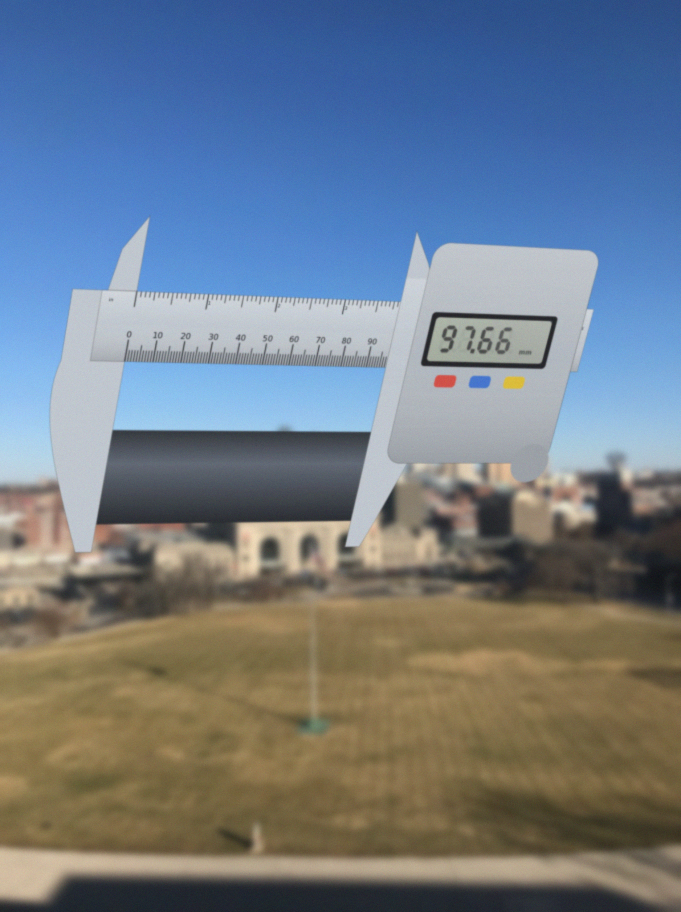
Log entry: 97.66 mm
